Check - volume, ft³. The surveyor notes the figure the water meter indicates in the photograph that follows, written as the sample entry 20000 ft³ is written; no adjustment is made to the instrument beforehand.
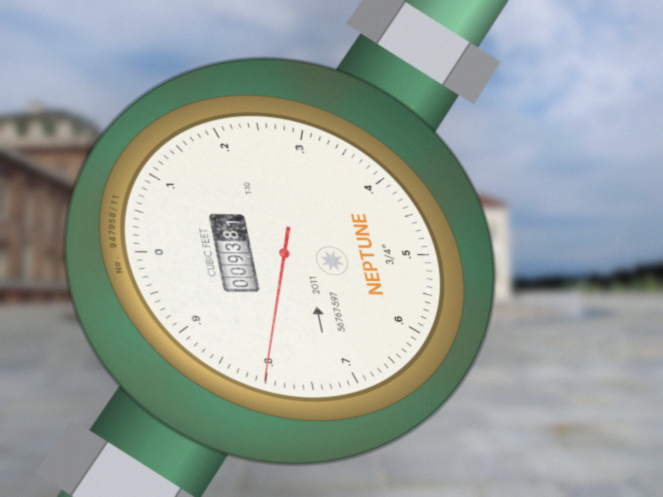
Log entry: 9380.80 ft³
